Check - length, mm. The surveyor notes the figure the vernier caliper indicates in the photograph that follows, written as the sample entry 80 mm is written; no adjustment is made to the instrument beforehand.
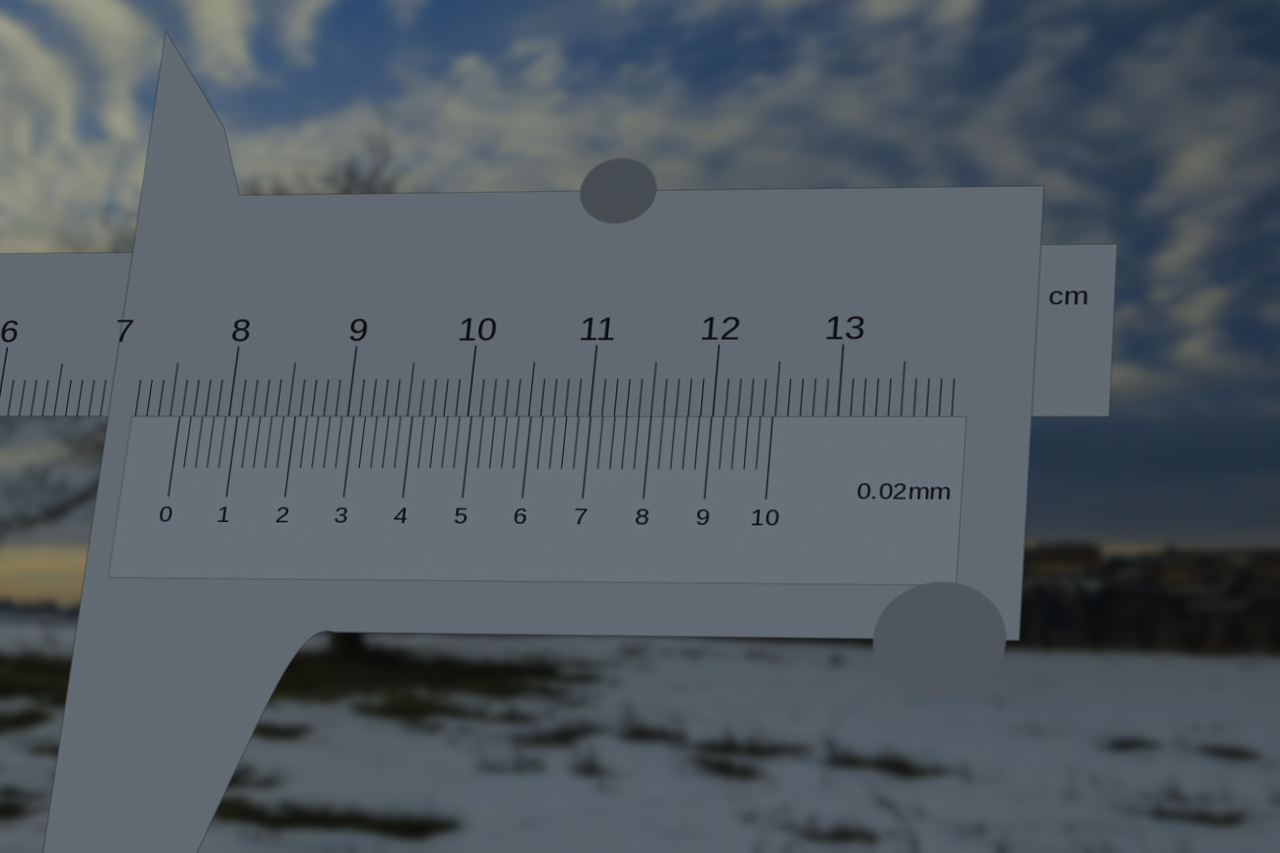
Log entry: 75.8 mm
